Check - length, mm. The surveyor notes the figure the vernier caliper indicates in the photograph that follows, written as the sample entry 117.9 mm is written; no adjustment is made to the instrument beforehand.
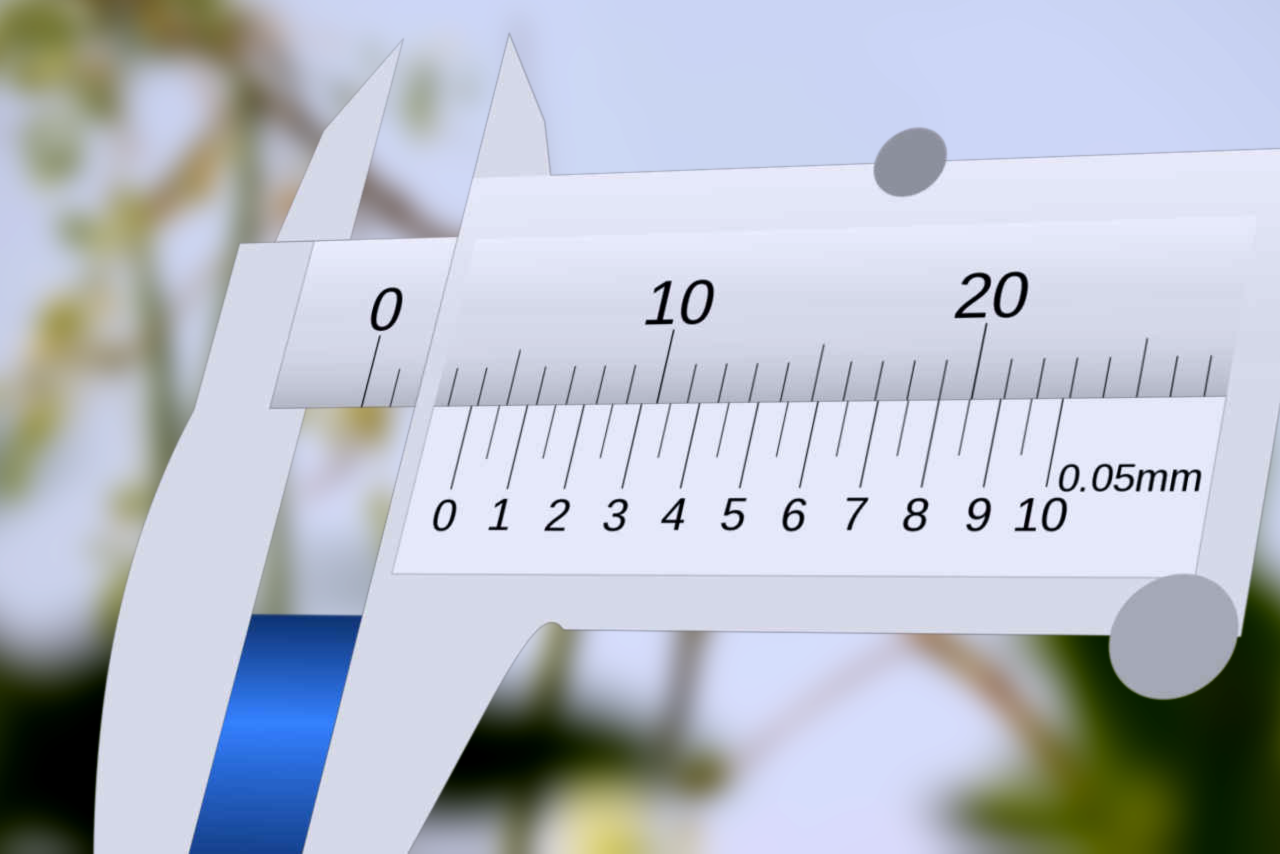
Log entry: 3.80 mm
